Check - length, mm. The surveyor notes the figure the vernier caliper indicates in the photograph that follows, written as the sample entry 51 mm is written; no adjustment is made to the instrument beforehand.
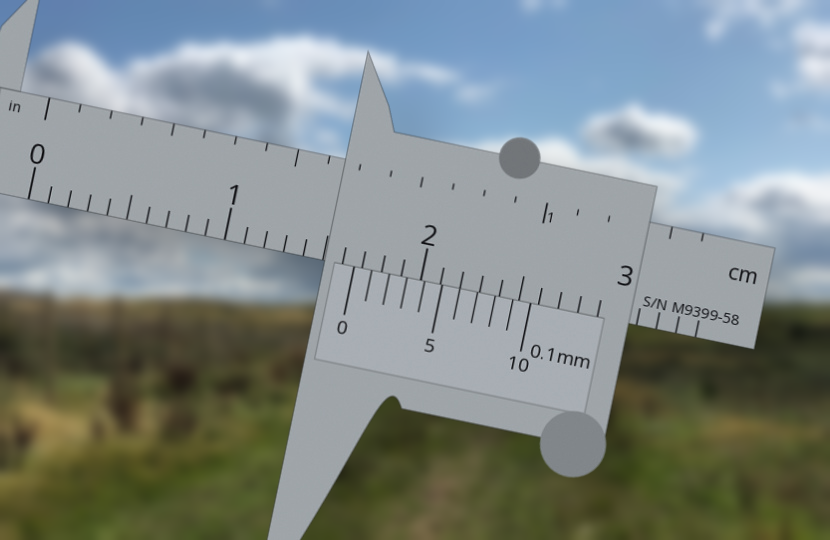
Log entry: 16.6 mm
